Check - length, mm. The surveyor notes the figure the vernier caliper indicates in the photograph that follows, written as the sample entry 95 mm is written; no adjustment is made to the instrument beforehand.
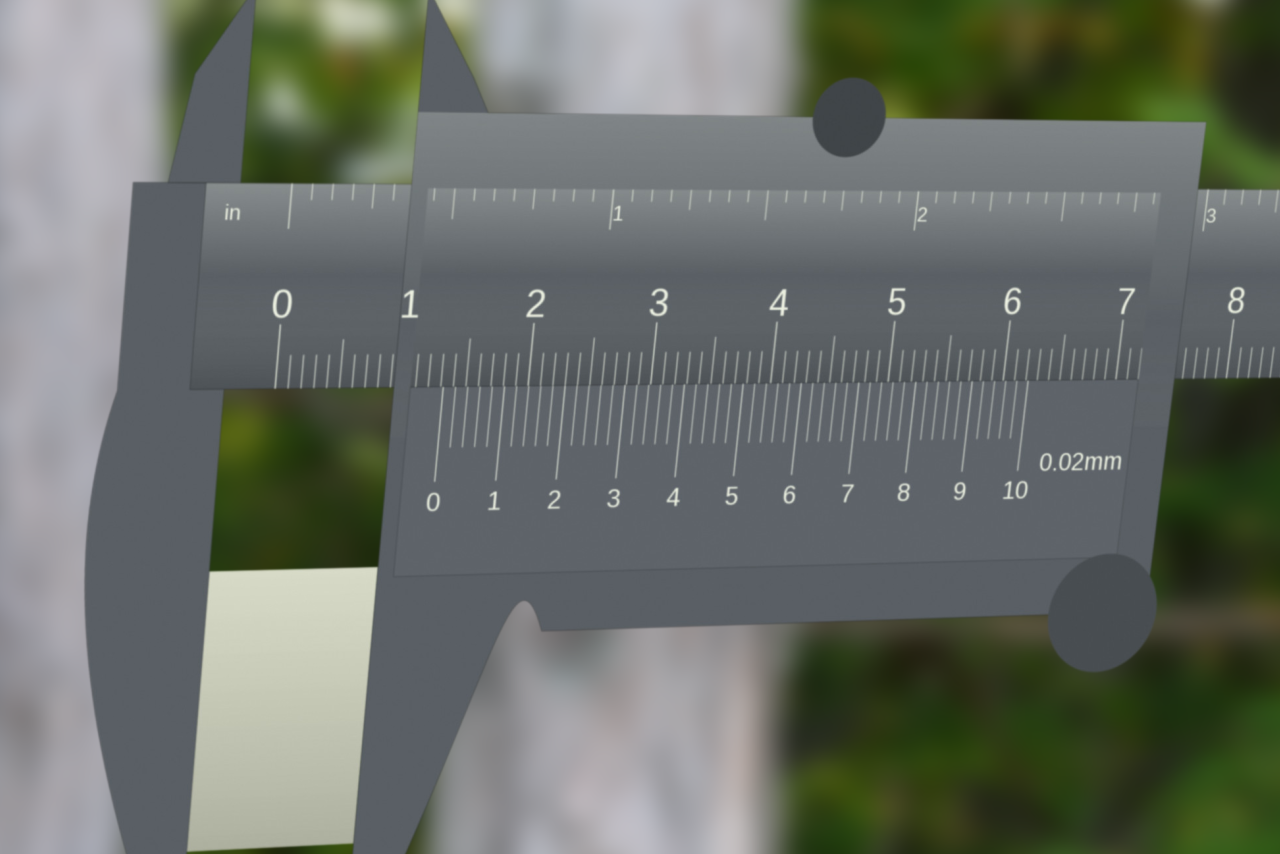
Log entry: 13.2 mm
